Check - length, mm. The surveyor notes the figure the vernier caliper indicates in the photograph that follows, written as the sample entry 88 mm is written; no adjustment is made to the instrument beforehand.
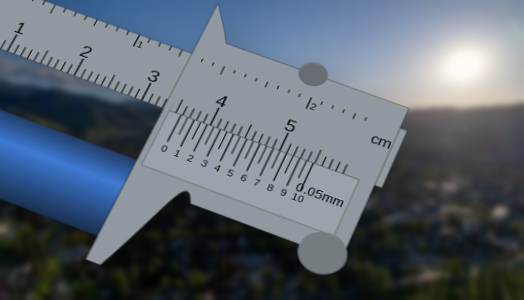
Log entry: 35.8 mm
